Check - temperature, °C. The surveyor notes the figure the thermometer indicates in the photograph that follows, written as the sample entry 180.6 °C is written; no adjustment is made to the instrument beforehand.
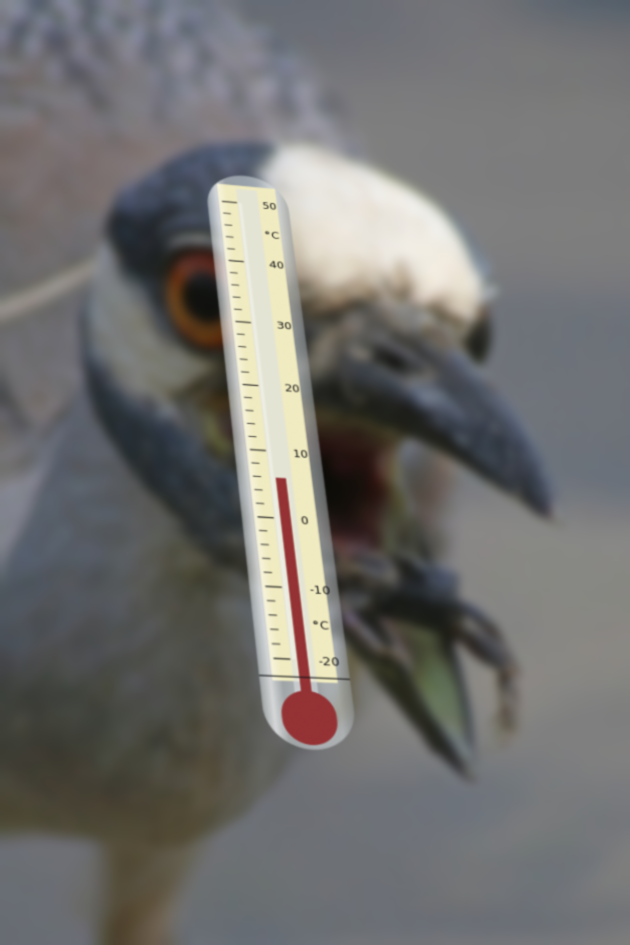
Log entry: 6 °C
